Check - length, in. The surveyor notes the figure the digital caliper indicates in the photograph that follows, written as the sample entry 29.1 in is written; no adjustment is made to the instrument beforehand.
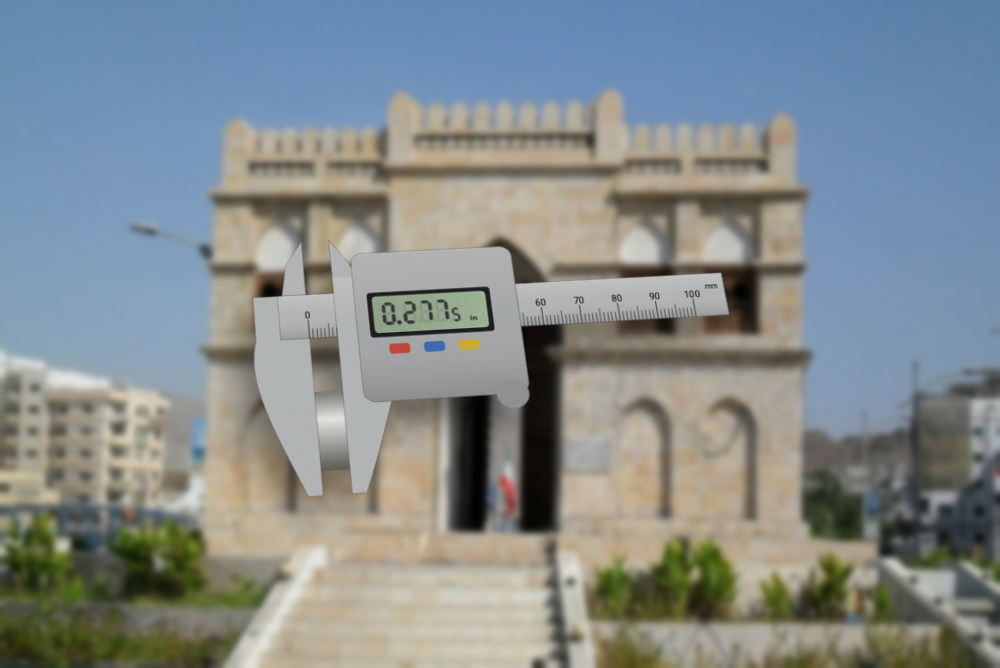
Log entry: 0.2775 in
